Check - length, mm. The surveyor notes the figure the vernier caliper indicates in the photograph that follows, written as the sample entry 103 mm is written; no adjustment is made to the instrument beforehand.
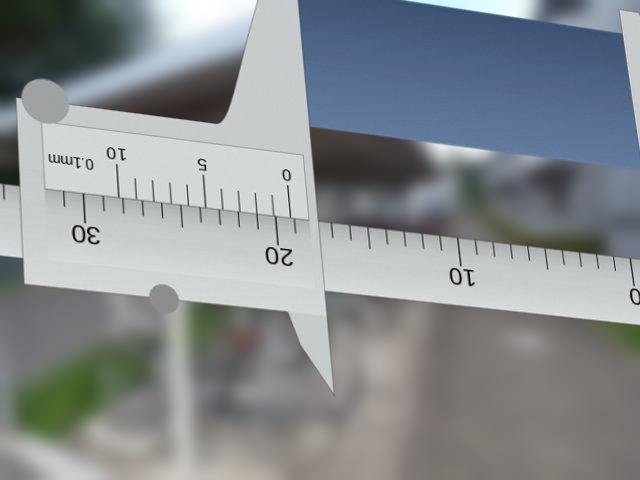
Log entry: 19.2 mm
